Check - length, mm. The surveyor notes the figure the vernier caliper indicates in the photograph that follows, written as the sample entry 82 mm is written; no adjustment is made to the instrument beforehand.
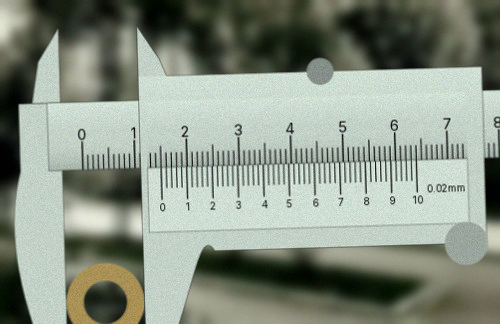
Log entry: 15.0 mm
